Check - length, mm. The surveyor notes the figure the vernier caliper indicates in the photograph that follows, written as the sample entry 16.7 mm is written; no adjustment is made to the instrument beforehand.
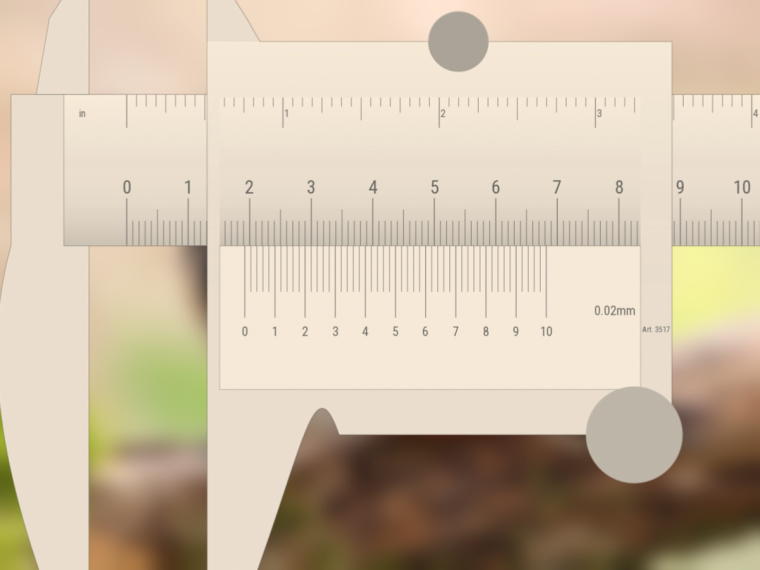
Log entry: 19.2 mm
